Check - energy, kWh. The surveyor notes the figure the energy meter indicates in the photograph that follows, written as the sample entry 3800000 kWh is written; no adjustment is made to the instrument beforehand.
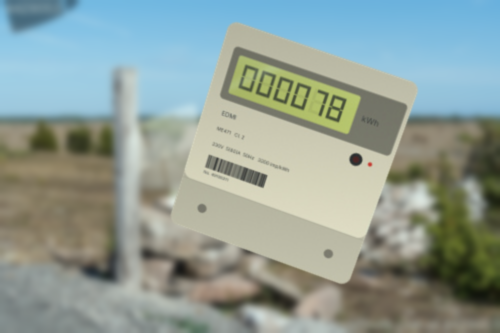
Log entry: 78 kWh
